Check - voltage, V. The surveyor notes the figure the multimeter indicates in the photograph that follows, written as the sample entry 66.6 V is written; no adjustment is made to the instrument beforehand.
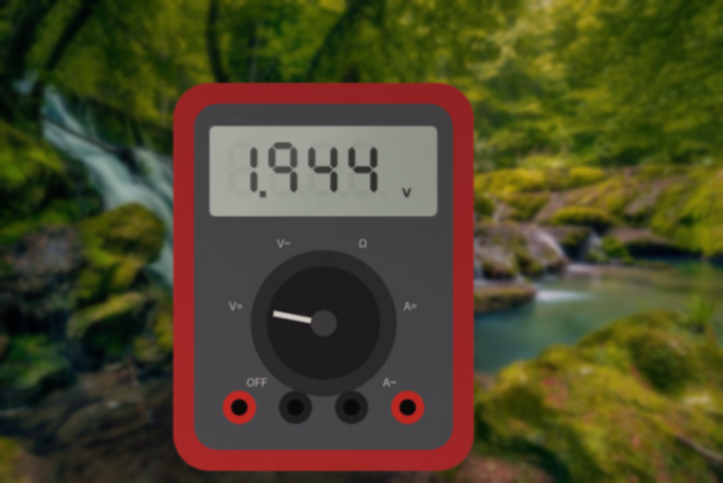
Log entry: 1.944 V
